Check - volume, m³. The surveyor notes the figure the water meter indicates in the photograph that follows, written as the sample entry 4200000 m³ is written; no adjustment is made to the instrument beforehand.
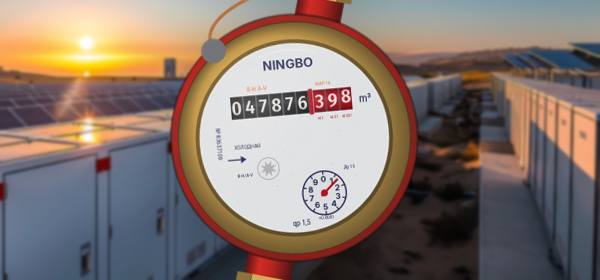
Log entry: 47876.3981 m³
